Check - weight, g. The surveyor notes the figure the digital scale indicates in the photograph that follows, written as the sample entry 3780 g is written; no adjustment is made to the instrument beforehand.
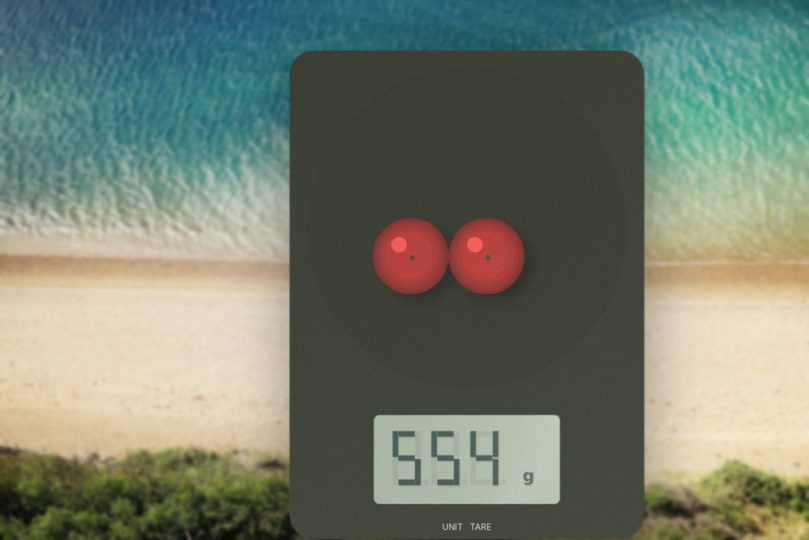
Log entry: 554 g
